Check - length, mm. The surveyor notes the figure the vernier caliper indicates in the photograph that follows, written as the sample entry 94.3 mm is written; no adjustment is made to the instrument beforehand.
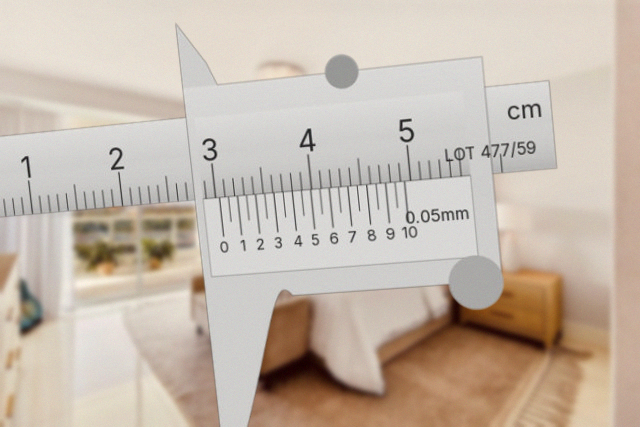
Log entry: 30.4 mm
